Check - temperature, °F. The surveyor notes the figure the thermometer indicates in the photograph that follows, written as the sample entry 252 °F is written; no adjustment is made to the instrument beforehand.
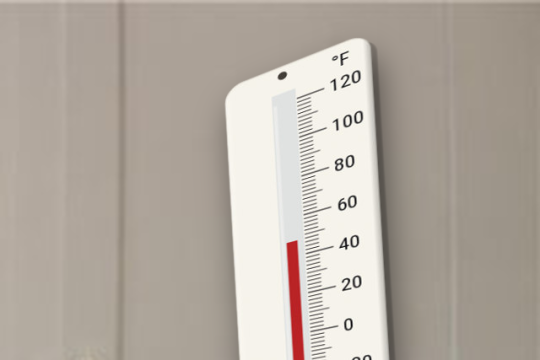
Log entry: 48 °F
